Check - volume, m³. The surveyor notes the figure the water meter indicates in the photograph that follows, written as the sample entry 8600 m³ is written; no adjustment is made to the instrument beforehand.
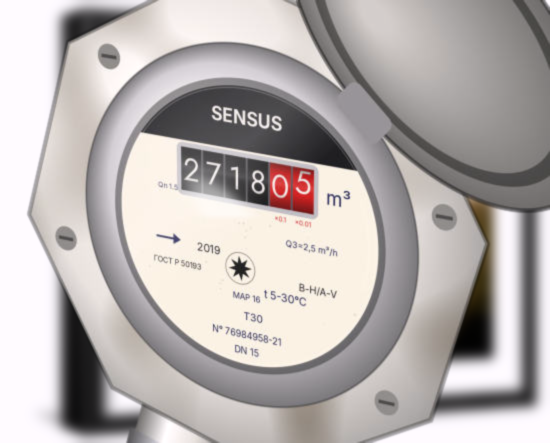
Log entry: 2718.05 m³
